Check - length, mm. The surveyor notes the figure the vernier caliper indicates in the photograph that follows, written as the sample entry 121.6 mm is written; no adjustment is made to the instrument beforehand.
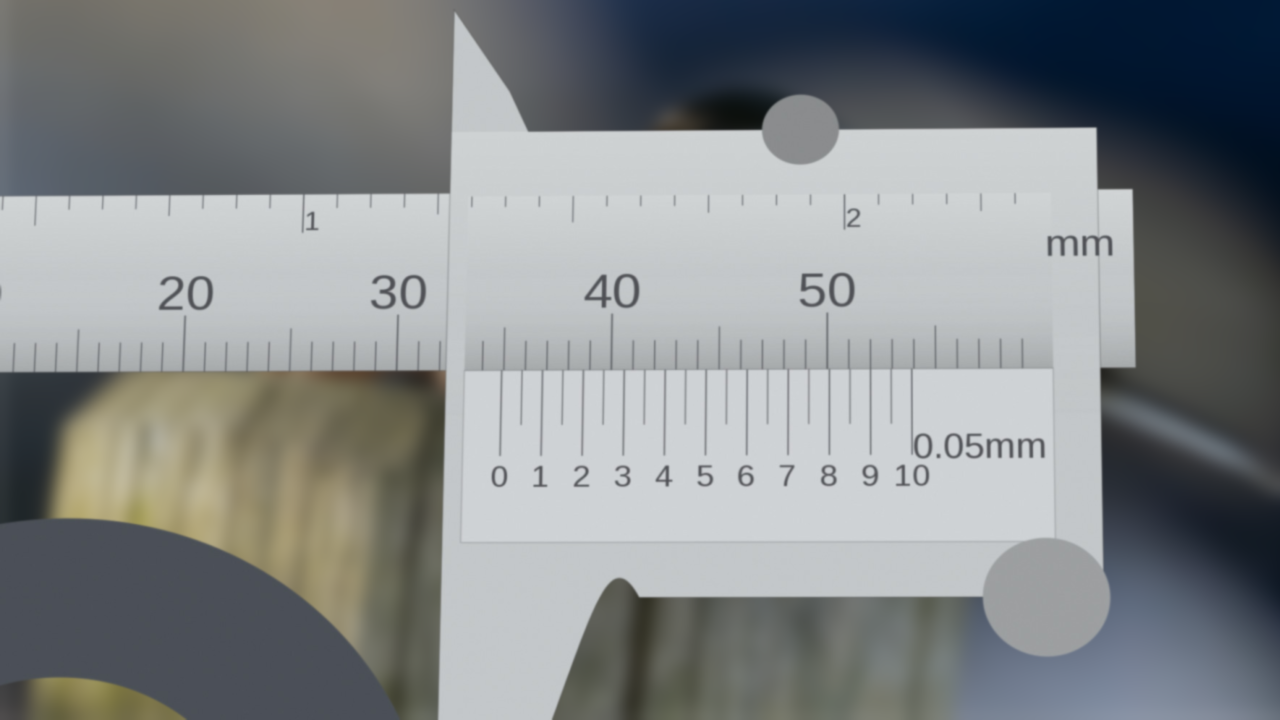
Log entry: 34.9 mm
